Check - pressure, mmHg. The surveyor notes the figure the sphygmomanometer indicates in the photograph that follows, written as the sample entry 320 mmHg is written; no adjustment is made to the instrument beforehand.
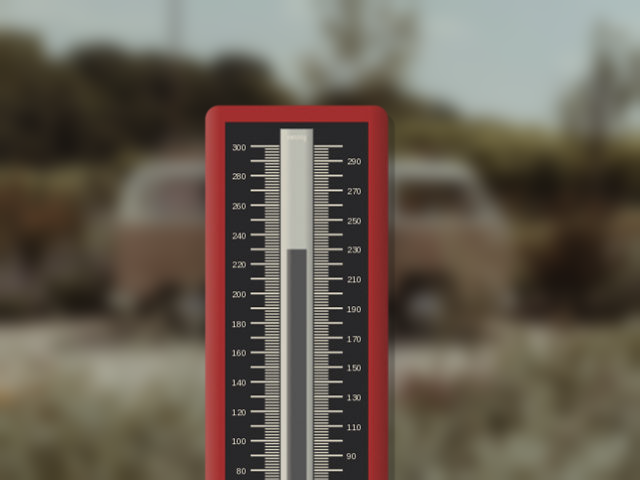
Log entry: 230 mmHg
